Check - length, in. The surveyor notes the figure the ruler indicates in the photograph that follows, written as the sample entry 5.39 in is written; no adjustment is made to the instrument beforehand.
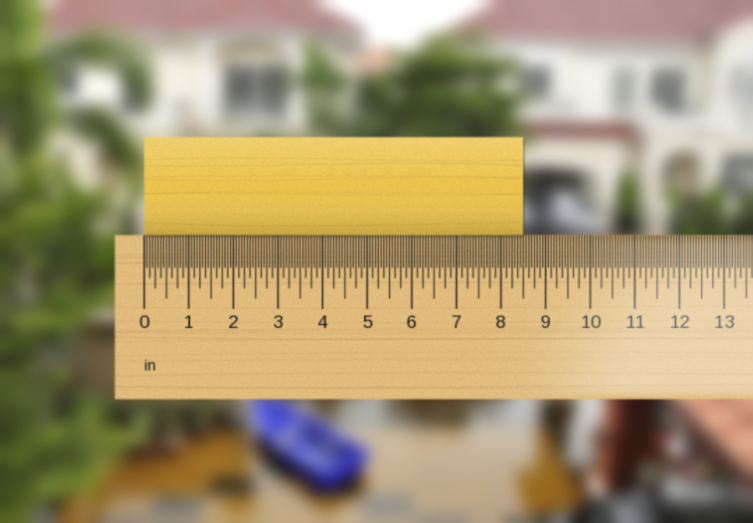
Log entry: 8.5 in
